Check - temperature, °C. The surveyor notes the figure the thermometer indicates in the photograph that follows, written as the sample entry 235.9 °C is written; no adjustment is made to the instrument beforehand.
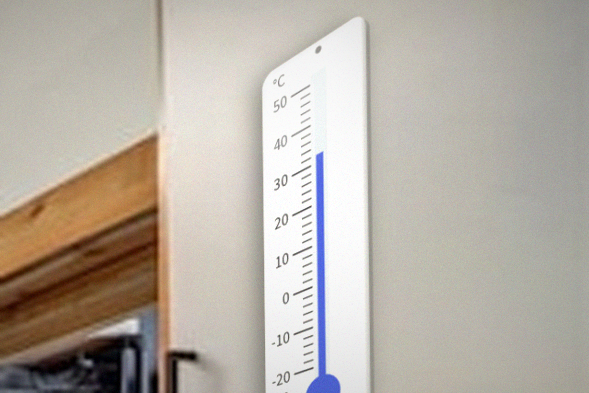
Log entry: 32 °C
